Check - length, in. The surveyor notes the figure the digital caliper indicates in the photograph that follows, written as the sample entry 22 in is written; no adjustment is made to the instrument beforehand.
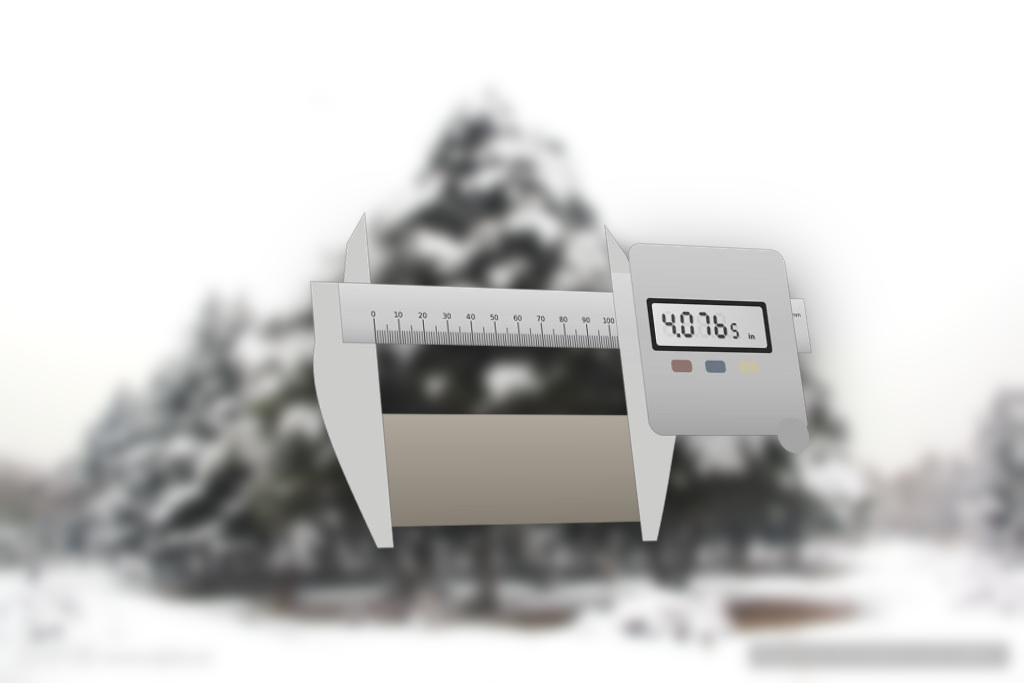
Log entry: 4.0765 in
